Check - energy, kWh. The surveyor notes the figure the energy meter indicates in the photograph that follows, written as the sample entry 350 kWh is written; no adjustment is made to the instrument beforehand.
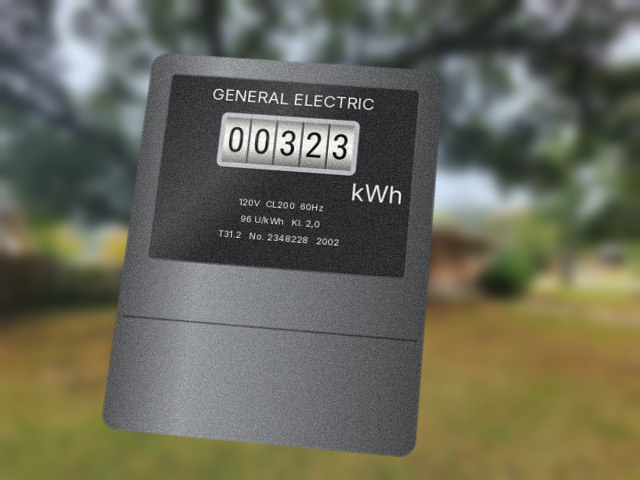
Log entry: 323 kWh
